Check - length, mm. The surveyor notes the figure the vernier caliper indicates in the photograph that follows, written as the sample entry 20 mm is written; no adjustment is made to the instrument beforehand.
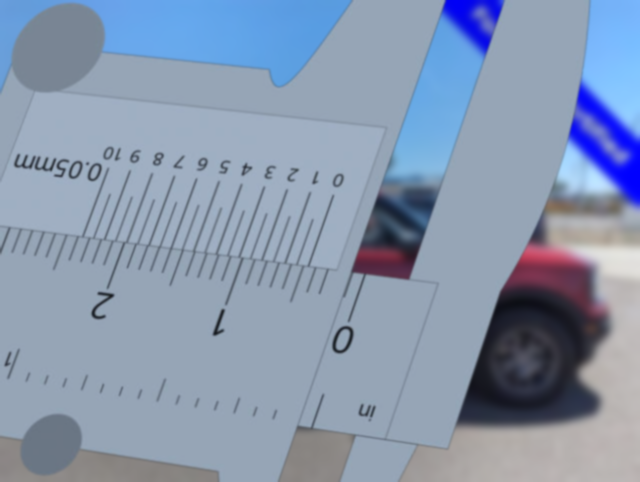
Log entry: 4.6 mm
